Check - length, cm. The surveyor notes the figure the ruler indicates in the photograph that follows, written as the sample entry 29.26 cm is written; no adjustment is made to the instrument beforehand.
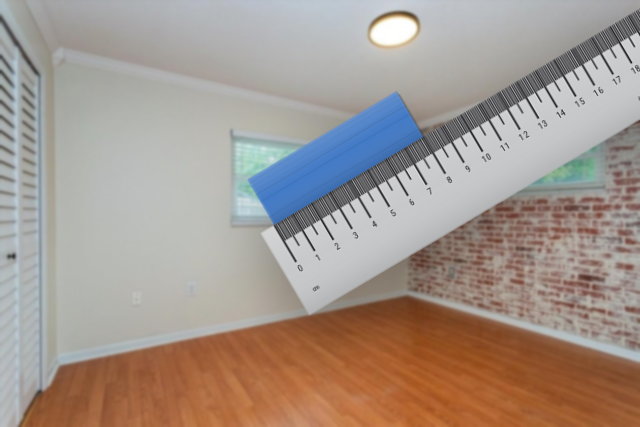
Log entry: 8 cm
